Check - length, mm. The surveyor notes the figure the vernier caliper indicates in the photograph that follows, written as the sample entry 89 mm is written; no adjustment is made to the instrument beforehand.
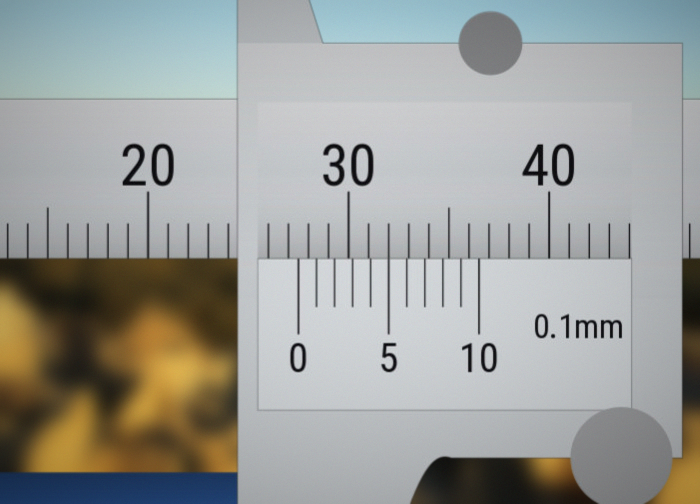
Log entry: 27.5 mm
